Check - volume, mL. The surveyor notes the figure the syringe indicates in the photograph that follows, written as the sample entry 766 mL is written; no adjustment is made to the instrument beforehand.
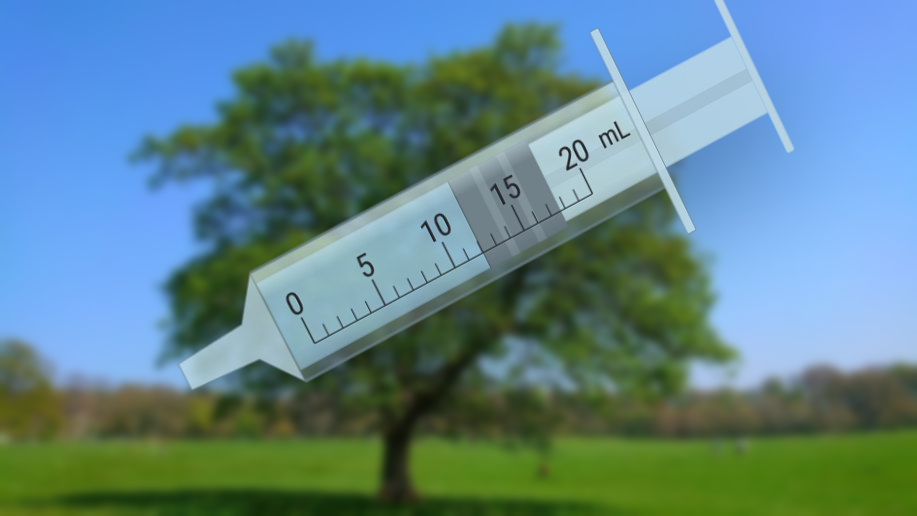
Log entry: 12 mL
